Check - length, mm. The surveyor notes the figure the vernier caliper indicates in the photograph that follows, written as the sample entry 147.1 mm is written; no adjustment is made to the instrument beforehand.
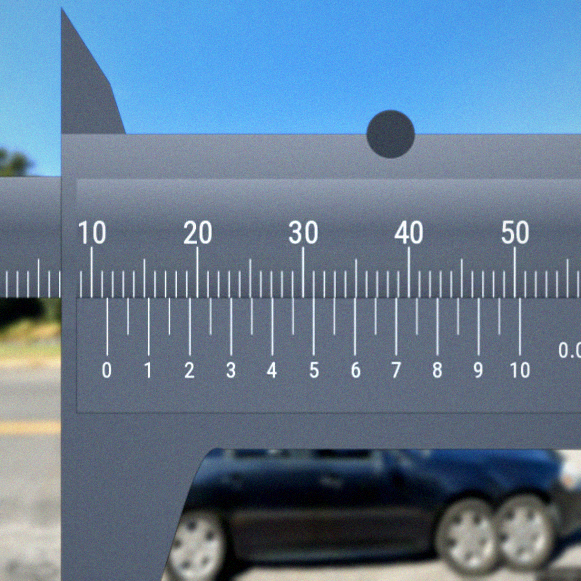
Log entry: 11.5 mm
